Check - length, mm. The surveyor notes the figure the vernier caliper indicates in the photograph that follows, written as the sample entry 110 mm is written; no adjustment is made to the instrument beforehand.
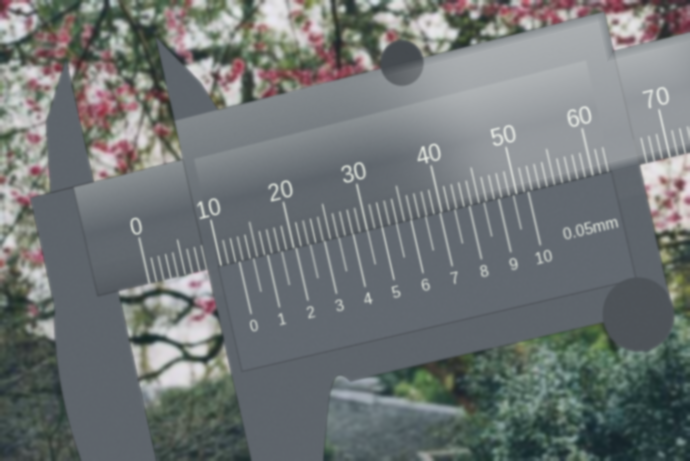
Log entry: 12.5 mm
